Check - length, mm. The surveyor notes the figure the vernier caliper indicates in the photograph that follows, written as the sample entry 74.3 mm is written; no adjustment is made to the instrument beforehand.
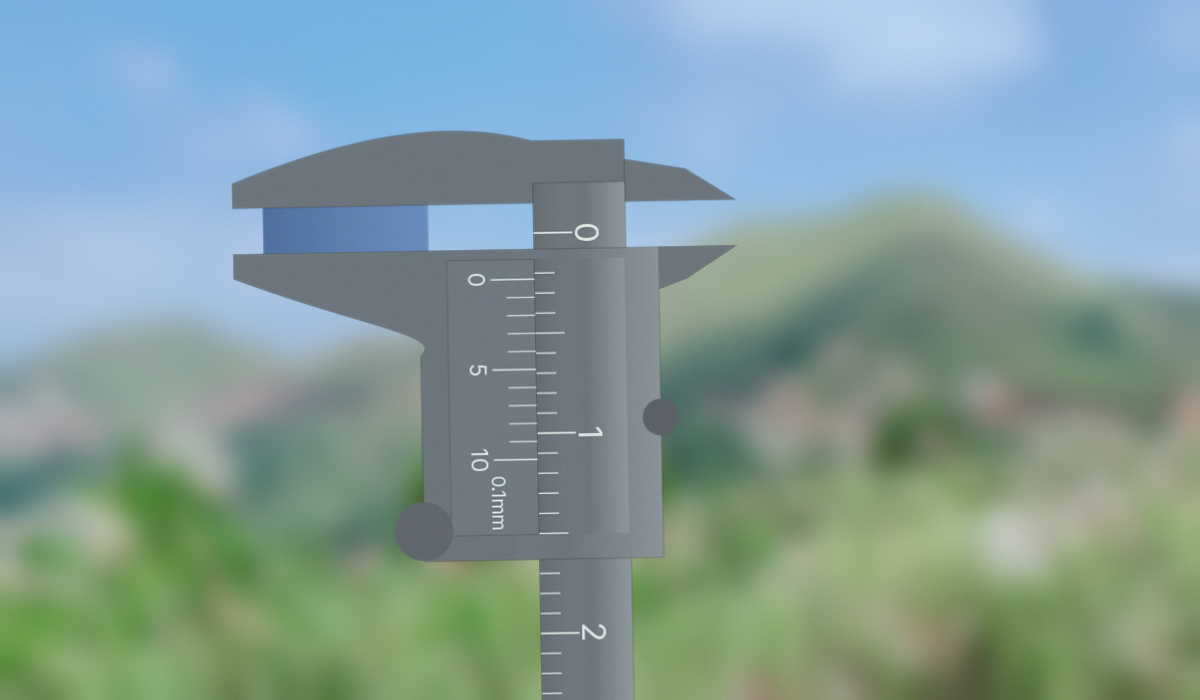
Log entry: 2.3 mm
